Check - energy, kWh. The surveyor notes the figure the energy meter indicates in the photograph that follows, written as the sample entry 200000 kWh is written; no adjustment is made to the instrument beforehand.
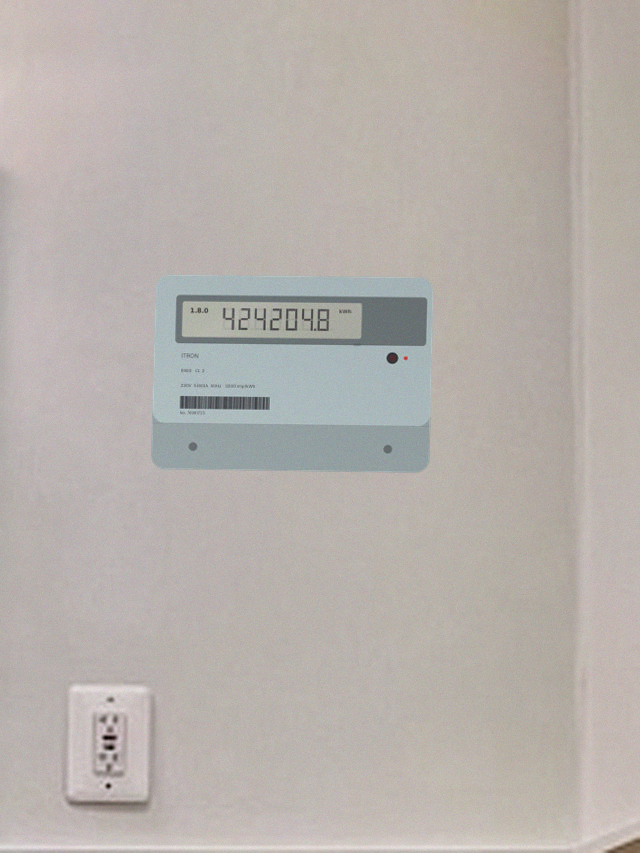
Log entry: 424204.8 kWh
